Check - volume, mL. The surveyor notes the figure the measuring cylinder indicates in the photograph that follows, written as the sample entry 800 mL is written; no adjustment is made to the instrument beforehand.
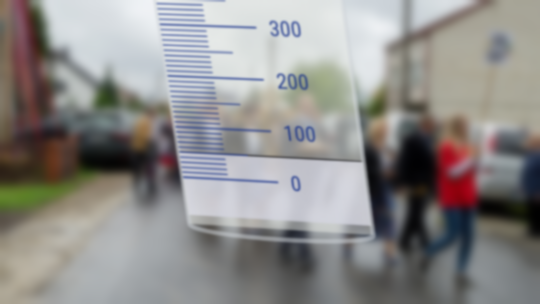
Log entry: 50 mL
